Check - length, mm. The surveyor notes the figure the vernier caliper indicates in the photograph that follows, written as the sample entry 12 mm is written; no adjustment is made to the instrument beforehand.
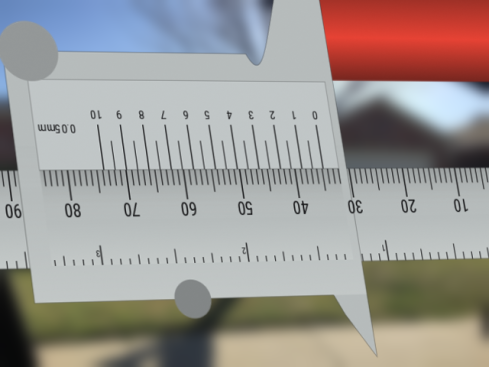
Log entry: 34.8 mm
